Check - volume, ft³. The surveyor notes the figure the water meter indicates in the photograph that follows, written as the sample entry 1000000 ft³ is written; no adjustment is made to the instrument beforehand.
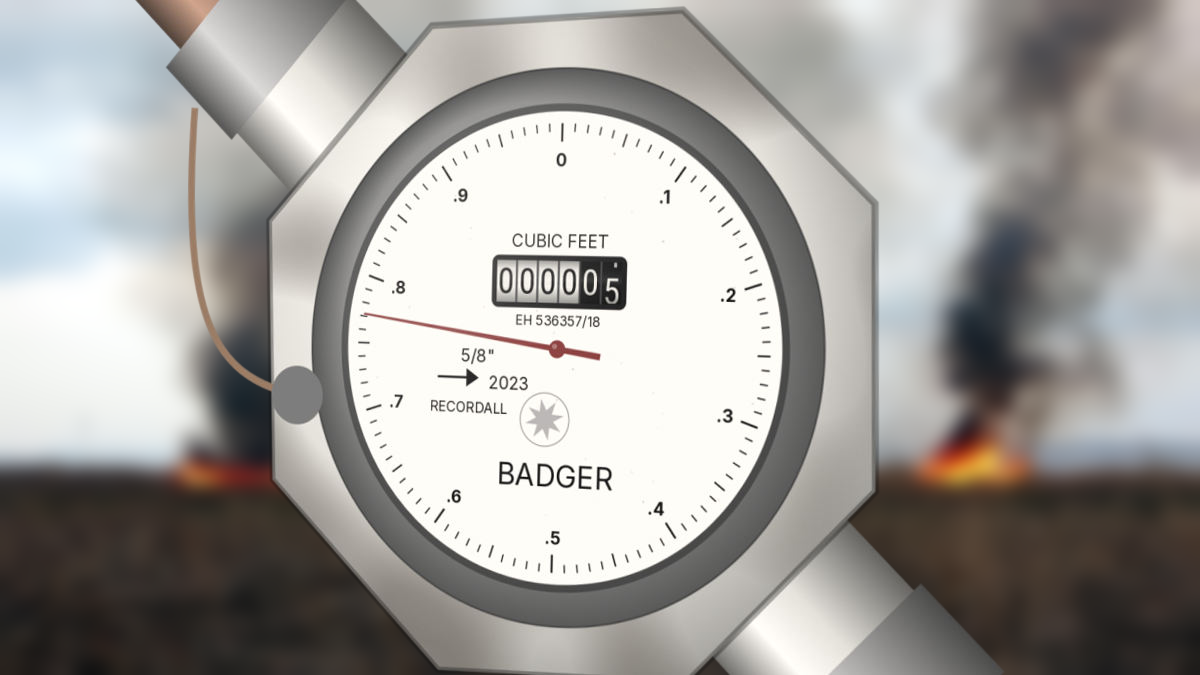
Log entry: 4.77 ft³
